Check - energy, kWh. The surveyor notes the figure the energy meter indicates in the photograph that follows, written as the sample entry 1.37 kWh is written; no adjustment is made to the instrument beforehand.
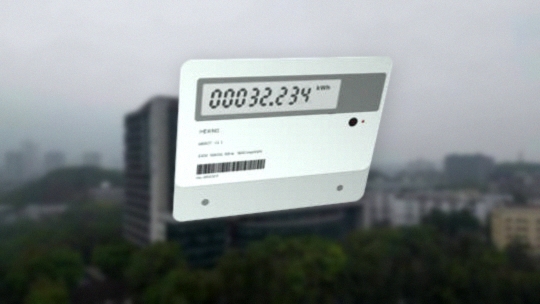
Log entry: 32.234 kWh
